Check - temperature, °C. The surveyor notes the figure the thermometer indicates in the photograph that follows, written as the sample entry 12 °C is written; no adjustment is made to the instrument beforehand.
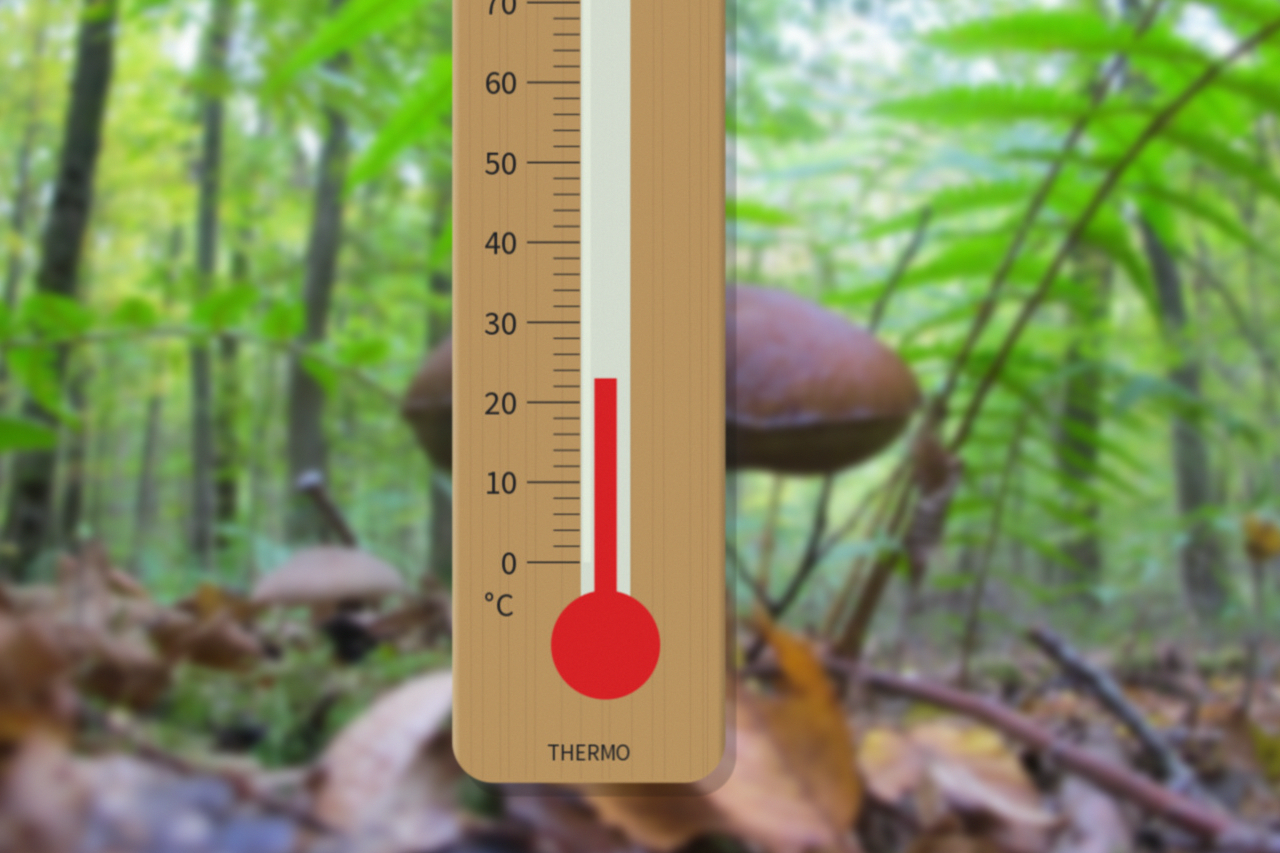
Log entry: 23 °C
